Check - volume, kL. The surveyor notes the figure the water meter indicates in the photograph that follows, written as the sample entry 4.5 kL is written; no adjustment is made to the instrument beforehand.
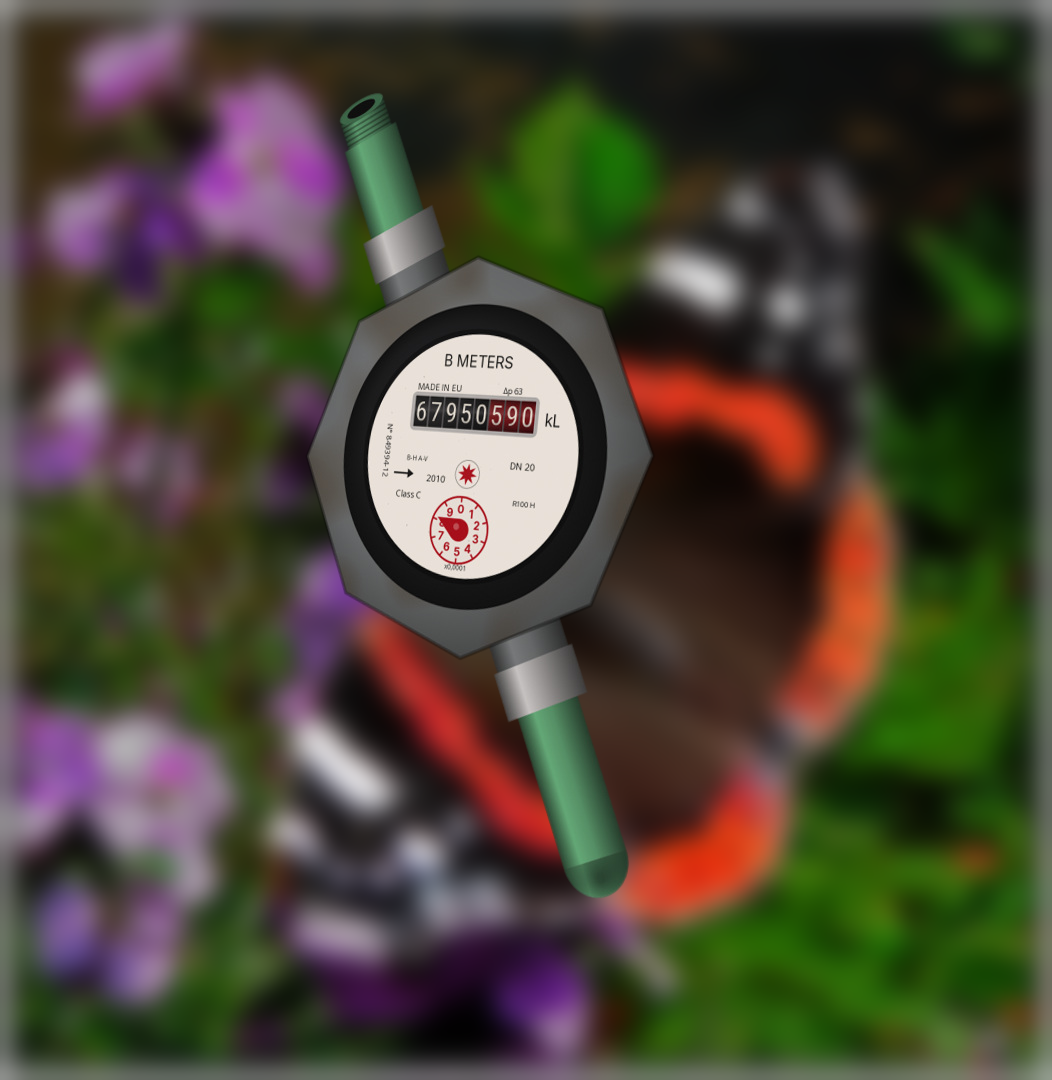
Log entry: 67950.5908 kL
